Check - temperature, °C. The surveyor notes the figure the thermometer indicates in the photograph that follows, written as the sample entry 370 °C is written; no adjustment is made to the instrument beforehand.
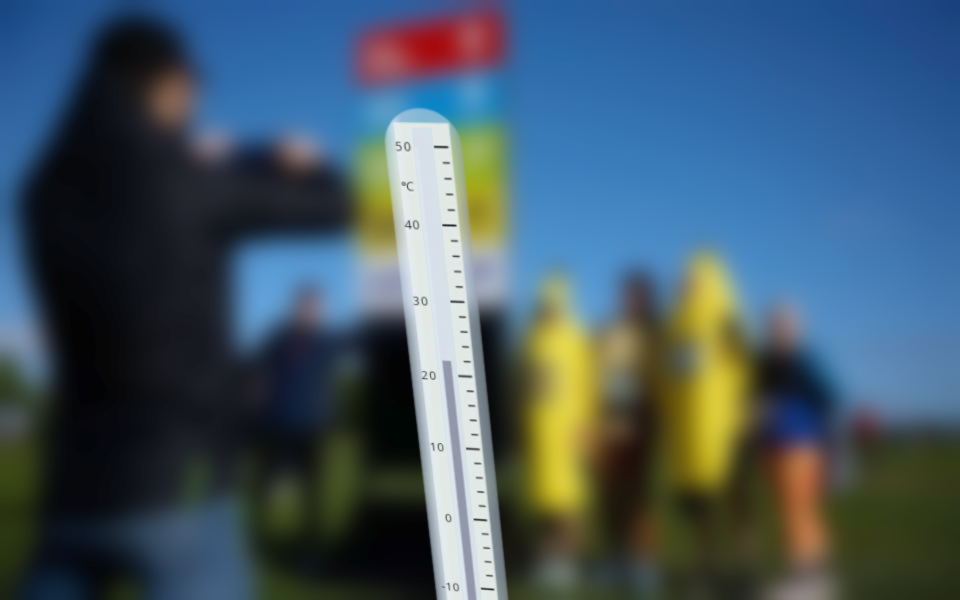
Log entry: 22 °C
